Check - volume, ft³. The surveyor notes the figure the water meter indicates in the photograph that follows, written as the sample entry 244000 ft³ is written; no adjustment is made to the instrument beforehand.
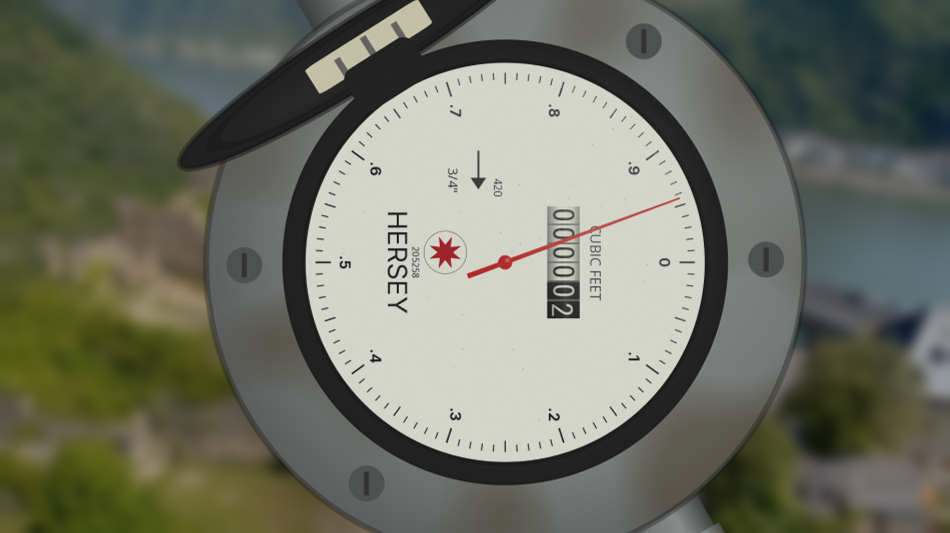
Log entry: 1.94 ft³
